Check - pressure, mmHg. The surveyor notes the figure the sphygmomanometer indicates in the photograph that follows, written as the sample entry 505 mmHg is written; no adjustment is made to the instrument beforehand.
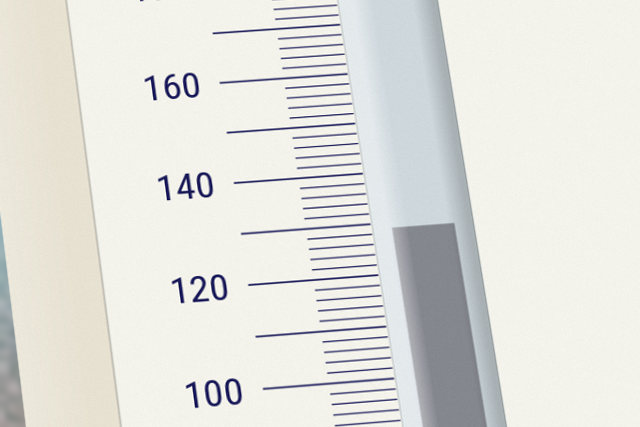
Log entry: 129 mmHg
